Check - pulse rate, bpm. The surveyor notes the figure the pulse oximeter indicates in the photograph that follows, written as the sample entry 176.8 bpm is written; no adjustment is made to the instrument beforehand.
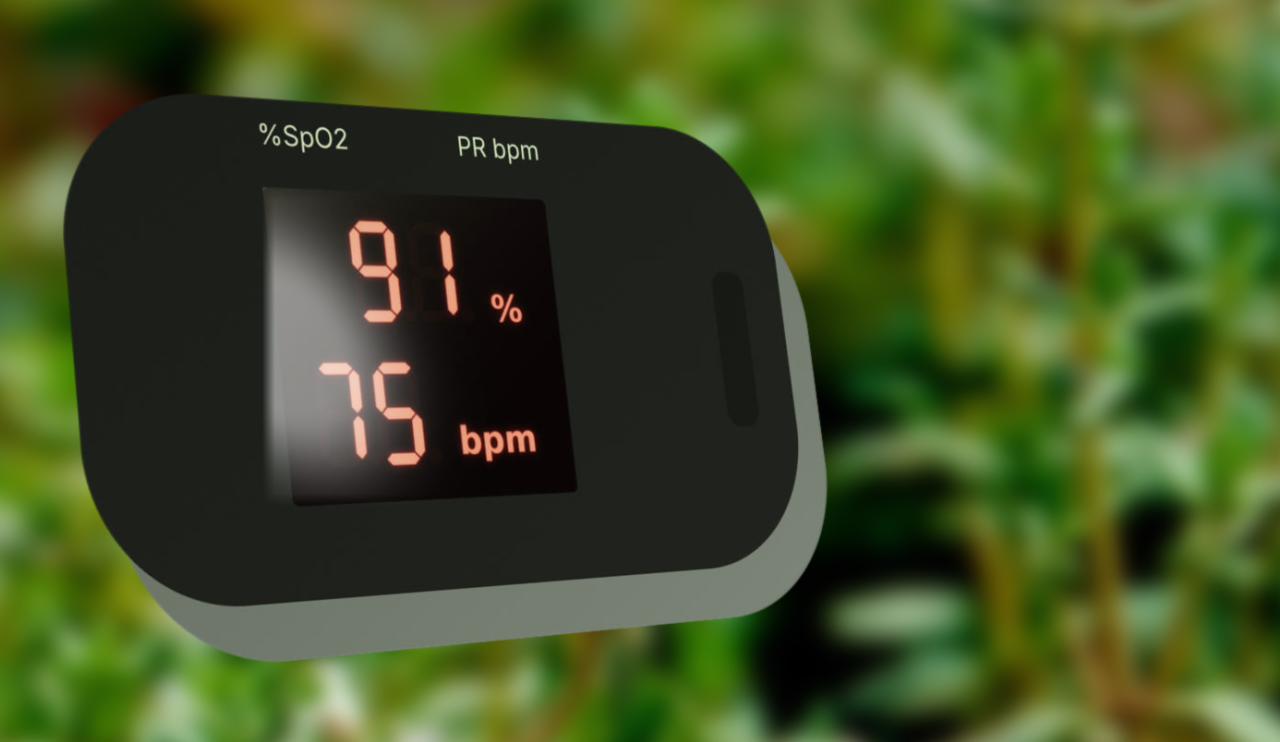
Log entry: 75 bpm
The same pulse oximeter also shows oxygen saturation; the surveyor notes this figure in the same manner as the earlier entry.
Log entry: 91 %
